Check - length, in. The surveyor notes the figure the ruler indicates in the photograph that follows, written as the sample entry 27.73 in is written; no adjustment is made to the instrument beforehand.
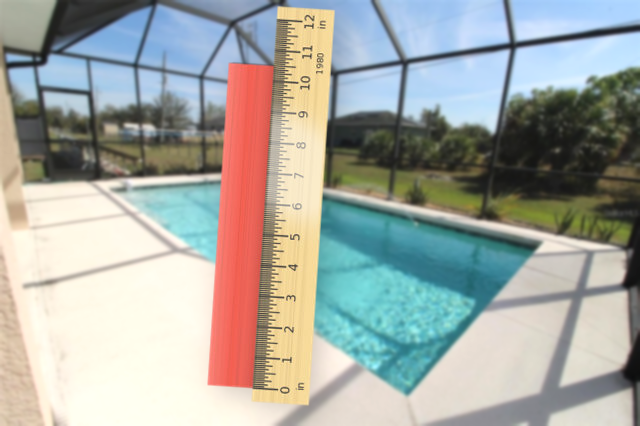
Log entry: 10.5 in
